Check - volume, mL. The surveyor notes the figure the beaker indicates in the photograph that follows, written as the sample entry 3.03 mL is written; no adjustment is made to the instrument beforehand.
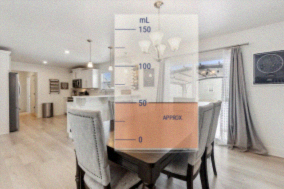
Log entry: 50 mL
